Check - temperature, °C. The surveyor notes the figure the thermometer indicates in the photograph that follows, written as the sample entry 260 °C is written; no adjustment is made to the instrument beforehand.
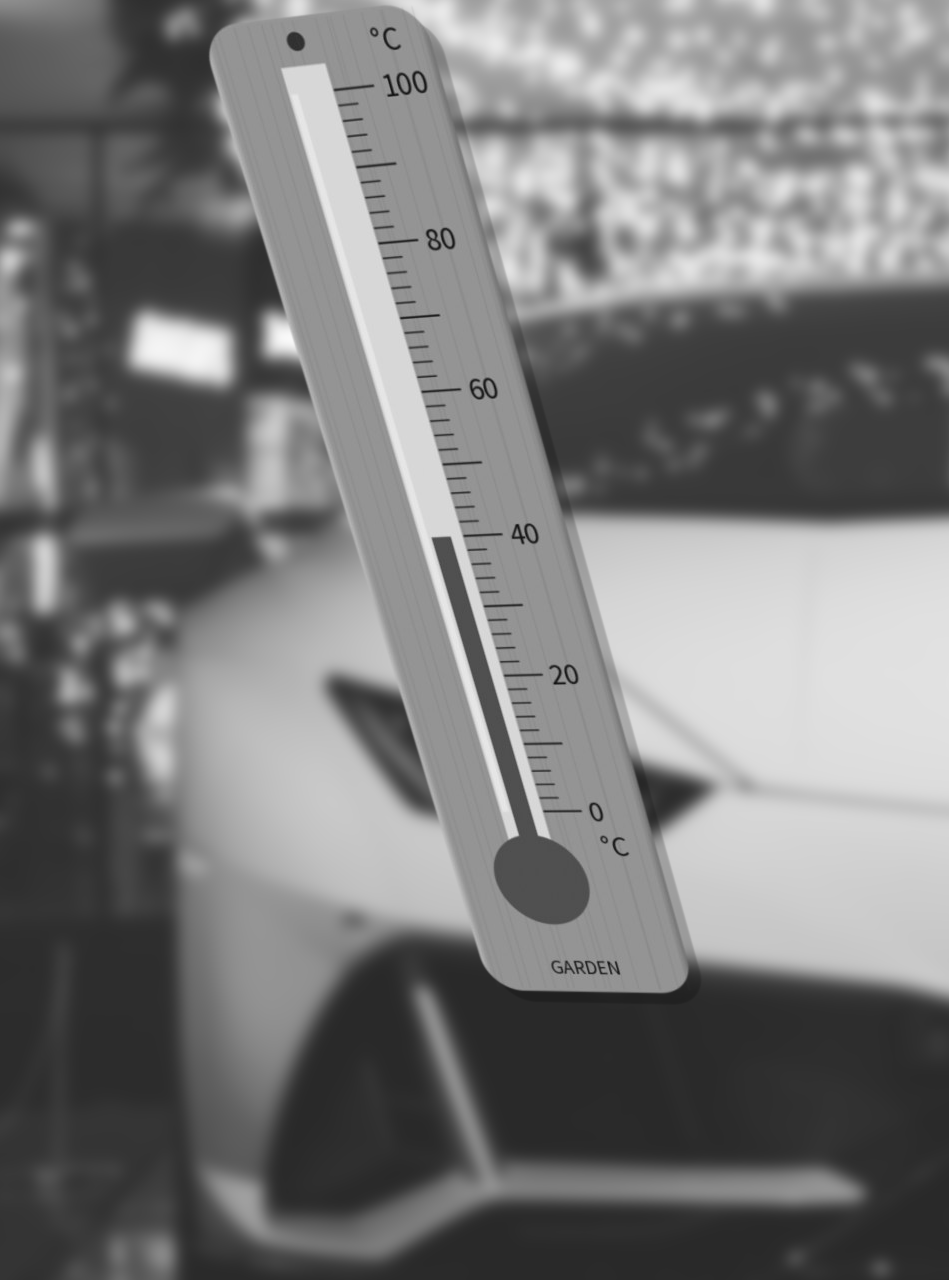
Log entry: 40 °C
